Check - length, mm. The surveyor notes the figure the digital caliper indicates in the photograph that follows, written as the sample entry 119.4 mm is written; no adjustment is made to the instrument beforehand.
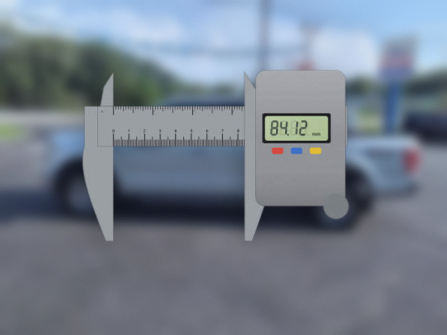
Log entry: 84.12 mm
